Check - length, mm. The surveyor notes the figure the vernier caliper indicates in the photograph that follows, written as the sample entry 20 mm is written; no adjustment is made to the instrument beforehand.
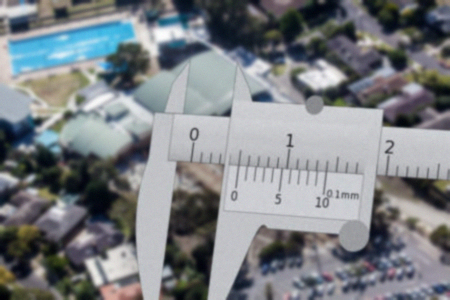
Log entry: 5.0 mm
